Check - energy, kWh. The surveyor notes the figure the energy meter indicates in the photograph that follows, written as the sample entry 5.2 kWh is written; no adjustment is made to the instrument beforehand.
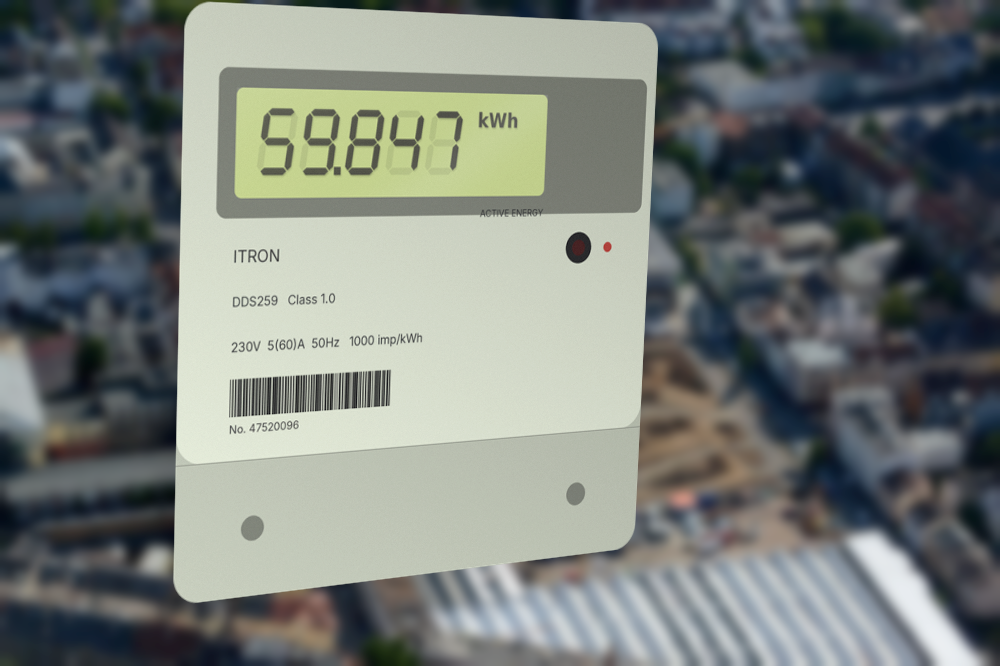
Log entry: 59.847 kWh
